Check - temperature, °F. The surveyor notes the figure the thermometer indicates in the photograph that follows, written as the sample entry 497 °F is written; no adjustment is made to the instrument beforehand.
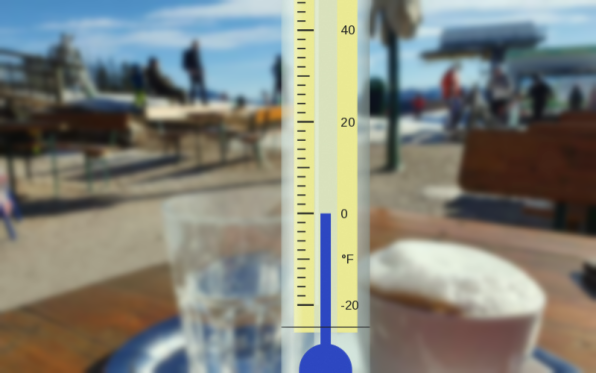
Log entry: 0 °F
